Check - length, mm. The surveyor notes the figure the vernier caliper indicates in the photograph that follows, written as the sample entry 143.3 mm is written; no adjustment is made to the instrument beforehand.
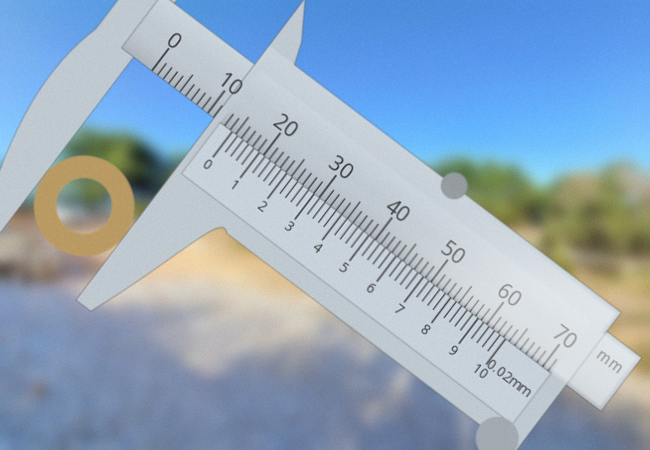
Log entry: 14.4 mm
